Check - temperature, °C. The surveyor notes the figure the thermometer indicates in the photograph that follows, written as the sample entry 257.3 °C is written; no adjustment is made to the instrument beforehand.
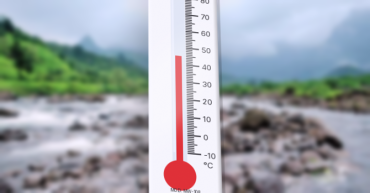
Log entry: 45 °C
